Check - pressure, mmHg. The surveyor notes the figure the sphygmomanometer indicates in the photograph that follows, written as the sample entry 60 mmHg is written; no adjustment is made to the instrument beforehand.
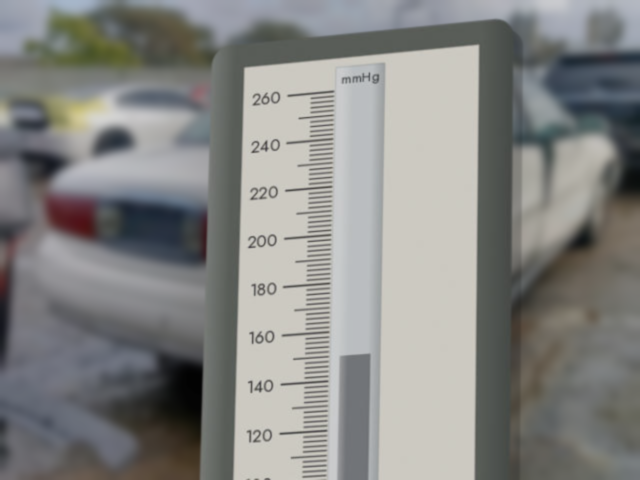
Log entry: 150 mmHg
